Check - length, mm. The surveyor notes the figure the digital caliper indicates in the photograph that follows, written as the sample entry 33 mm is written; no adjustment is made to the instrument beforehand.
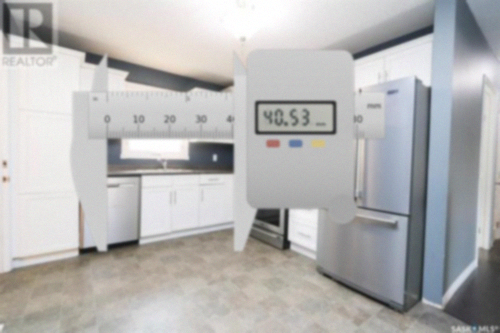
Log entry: 40.53 mm
